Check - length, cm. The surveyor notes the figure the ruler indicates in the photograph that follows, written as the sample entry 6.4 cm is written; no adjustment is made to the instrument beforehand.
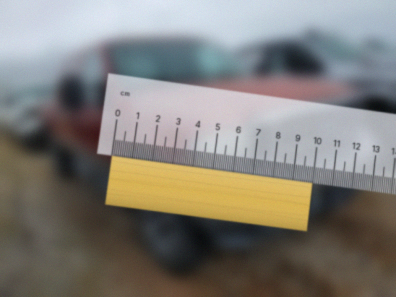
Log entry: 10 cm
